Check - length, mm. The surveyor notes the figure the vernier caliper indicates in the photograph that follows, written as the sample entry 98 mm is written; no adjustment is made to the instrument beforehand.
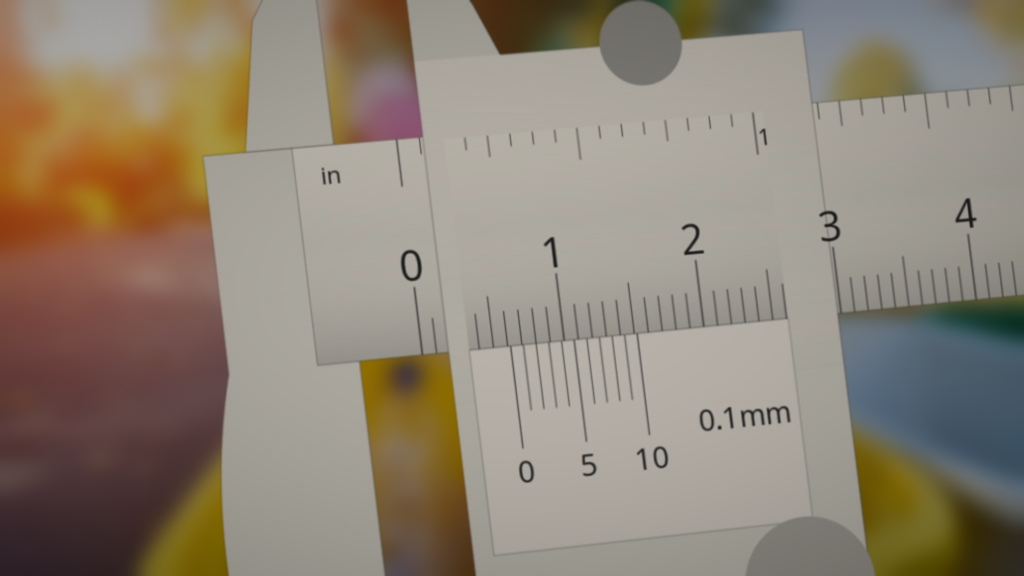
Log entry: 6.2 mm
